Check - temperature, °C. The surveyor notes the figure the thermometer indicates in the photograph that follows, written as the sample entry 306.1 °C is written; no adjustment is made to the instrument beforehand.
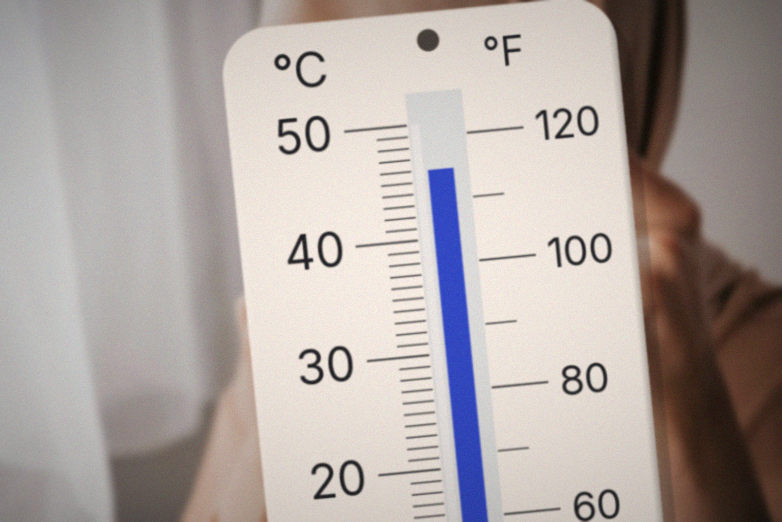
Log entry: 46 °C
